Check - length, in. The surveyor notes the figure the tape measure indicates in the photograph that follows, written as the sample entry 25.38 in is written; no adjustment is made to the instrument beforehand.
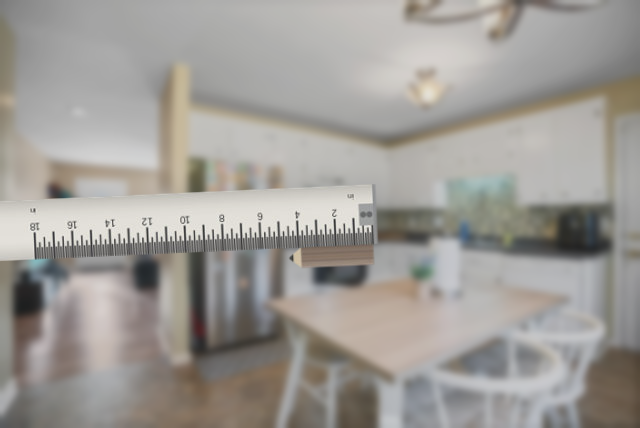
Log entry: 4.5 in
